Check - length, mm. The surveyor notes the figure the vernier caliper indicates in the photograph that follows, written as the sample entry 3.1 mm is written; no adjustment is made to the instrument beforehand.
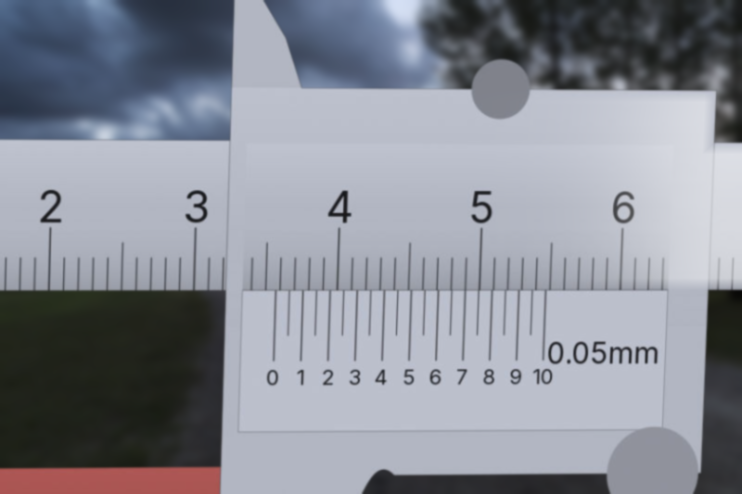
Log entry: 35.7 mm
